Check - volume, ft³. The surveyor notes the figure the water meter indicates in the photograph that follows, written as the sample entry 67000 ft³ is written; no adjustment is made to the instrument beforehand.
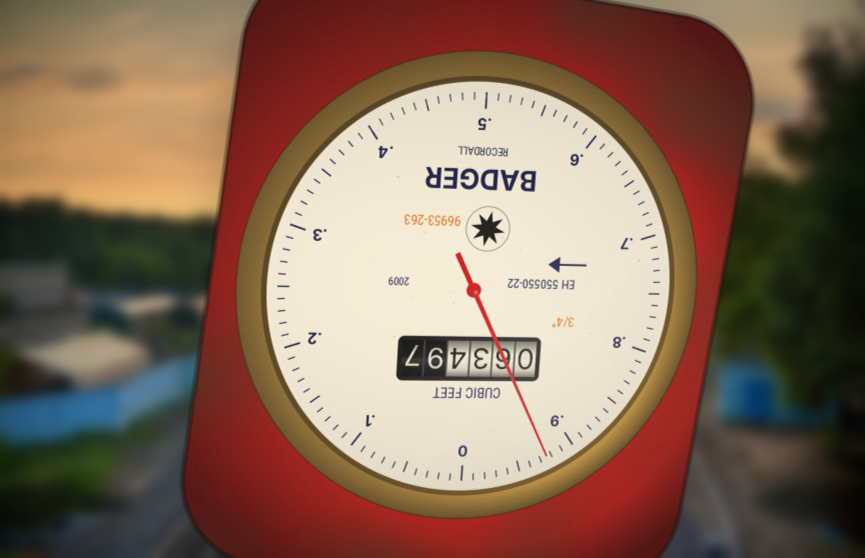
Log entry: 63496.92 ft³
